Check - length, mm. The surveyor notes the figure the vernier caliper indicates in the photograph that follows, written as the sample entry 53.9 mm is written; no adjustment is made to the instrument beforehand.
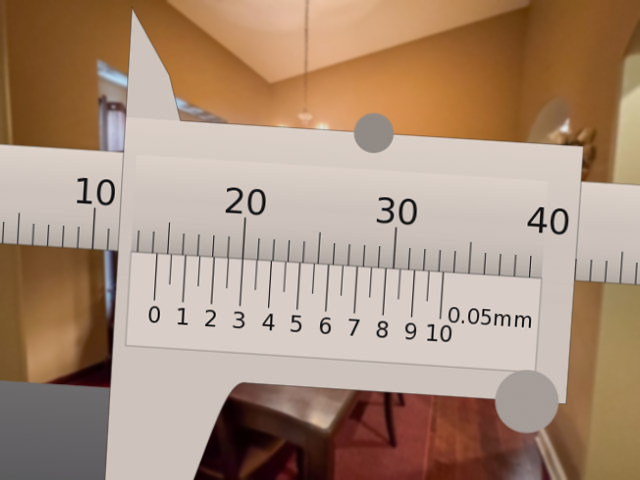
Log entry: 14.3 mm
